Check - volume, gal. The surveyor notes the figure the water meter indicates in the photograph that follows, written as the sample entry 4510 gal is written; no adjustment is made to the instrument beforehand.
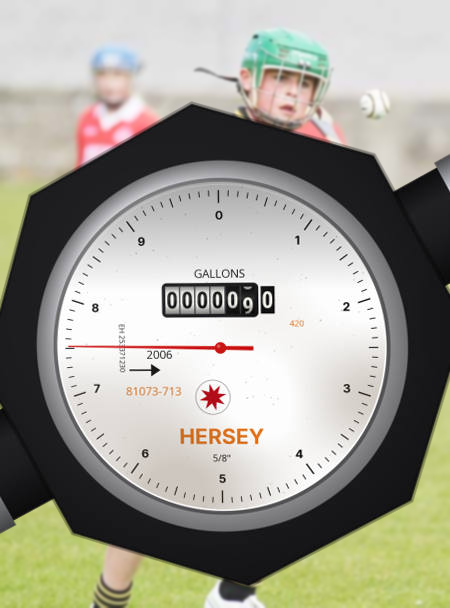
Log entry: 87.5 gal
